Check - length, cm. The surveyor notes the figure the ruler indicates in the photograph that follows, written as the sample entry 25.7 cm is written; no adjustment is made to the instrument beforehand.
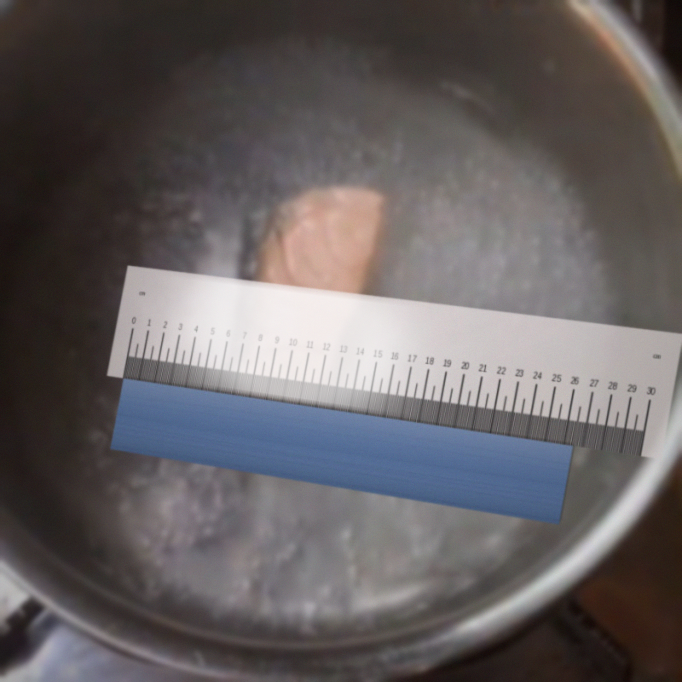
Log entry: 26.5 cm
